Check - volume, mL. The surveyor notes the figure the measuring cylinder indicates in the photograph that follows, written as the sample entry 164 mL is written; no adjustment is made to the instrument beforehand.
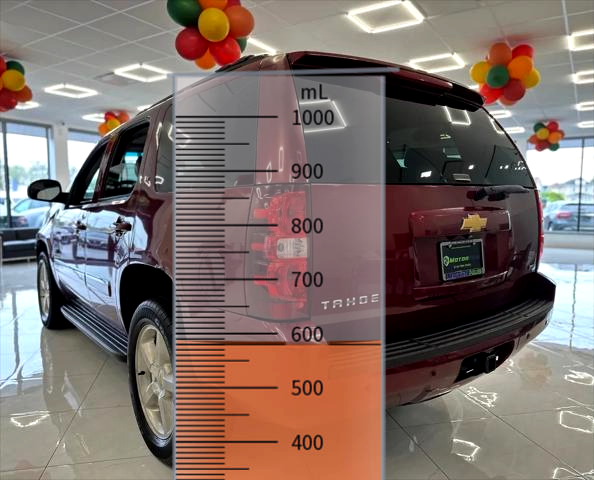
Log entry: 580 mL
